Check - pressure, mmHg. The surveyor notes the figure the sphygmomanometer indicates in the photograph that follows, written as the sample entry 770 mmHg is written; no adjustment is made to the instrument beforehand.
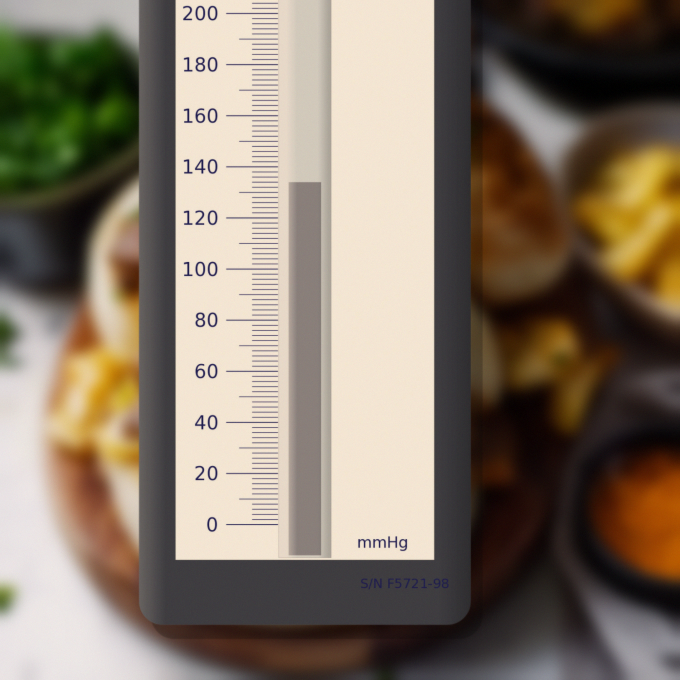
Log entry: 134 mmHg
